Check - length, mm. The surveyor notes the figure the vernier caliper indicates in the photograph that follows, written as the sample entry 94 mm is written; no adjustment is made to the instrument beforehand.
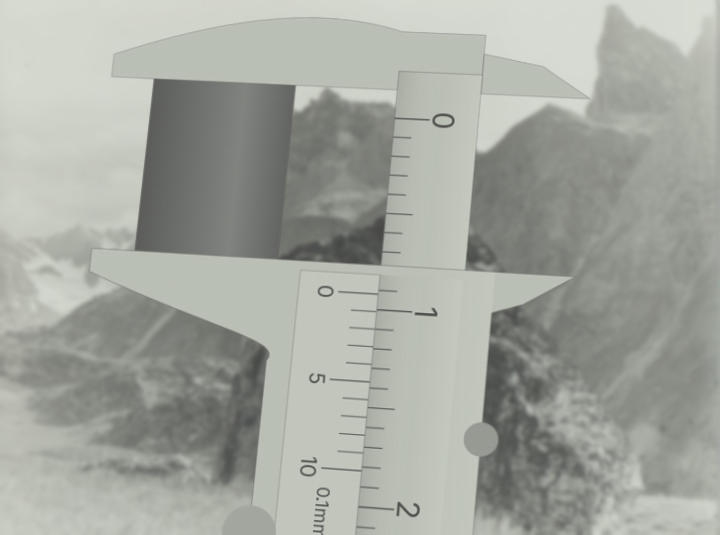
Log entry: 9.2 mm
